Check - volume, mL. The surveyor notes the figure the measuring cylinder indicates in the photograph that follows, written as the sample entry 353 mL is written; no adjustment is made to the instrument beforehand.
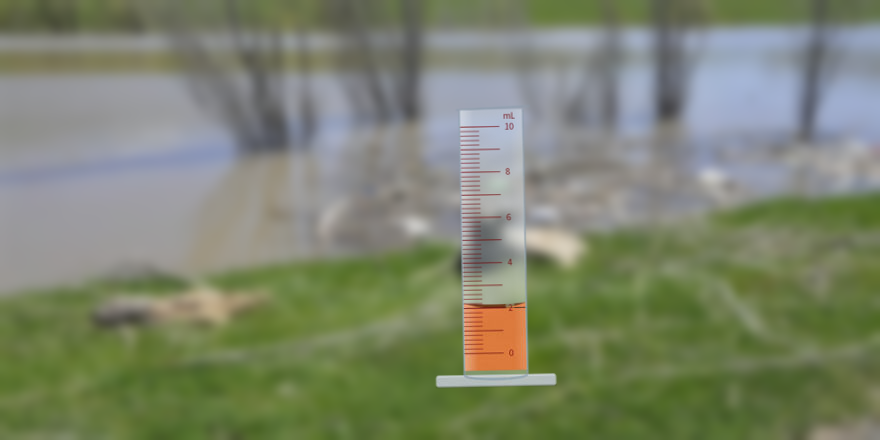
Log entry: 2 mL
